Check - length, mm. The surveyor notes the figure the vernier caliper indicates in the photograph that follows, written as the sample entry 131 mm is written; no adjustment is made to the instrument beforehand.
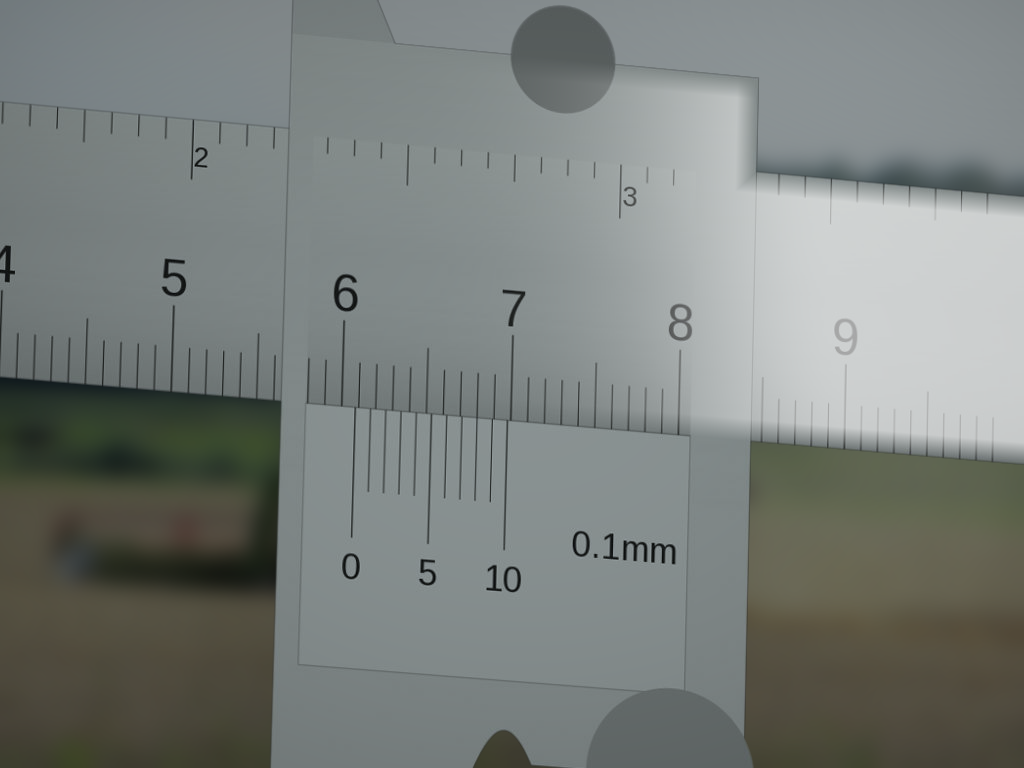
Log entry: 60.8 mm
